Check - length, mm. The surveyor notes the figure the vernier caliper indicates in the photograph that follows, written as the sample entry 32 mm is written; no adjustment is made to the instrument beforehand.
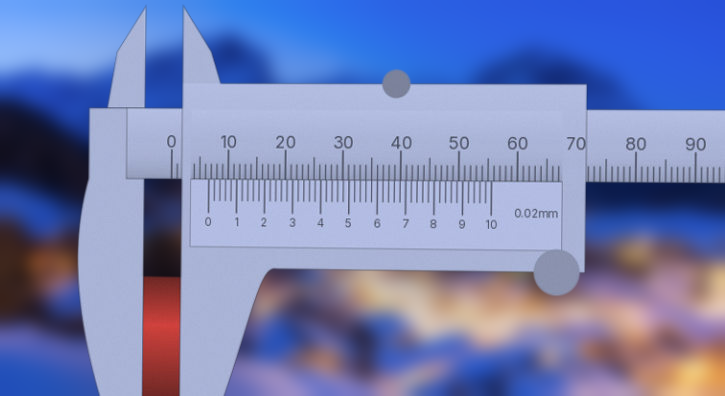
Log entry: 6.6 mm
